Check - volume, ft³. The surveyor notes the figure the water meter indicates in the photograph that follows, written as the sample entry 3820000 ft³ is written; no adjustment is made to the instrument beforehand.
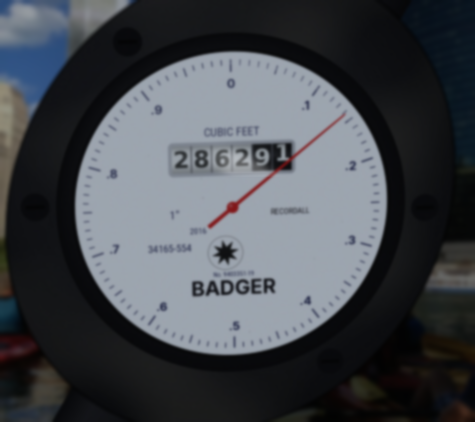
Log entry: 286291.14 ft³
